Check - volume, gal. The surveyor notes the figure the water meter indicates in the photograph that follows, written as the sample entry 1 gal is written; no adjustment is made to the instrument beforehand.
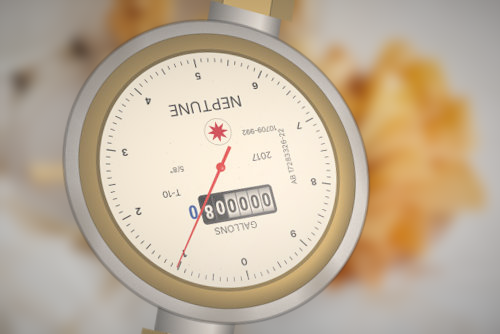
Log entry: 81.0 gal
